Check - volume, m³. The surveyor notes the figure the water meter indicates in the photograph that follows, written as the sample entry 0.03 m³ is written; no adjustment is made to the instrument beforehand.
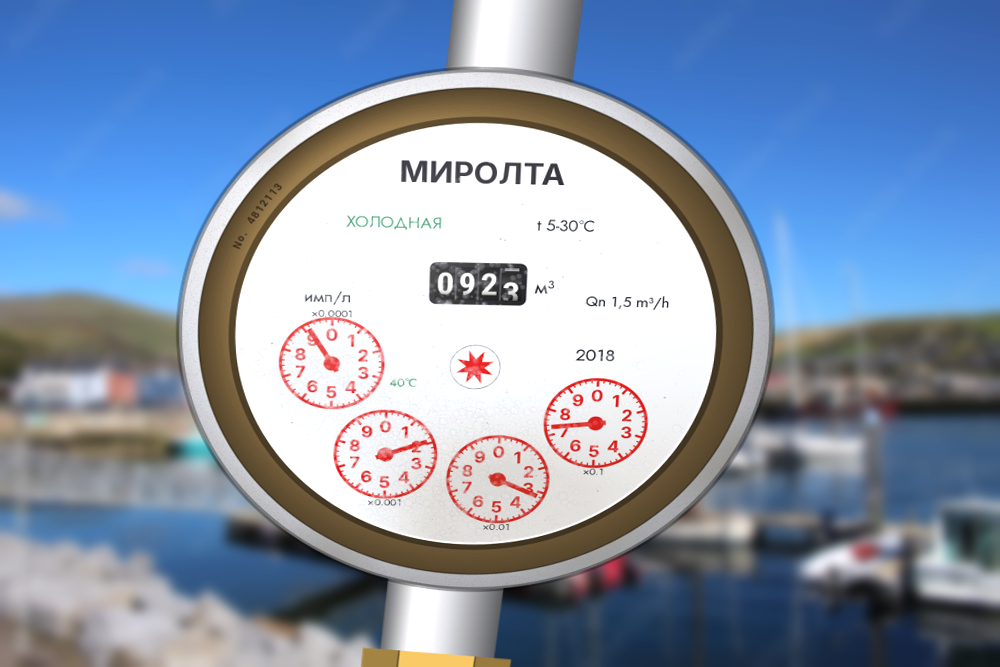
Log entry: 922.7319 m³
